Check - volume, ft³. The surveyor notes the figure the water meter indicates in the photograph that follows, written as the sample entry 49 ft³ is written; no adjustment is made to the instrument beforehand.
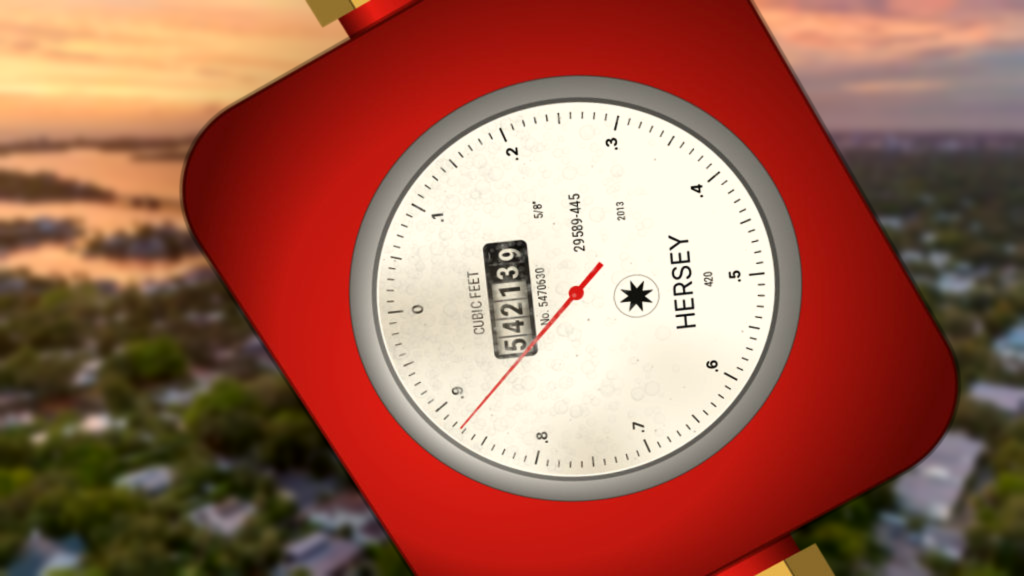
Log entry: 542138.87 ft³
